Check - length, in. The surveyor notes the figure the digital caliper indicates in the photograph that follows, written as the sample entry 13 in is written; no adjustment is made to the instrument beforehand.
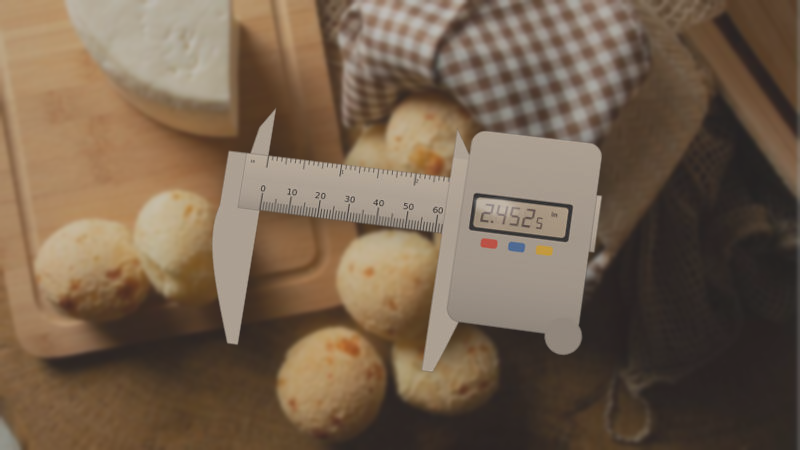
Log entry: 2.4525 in
